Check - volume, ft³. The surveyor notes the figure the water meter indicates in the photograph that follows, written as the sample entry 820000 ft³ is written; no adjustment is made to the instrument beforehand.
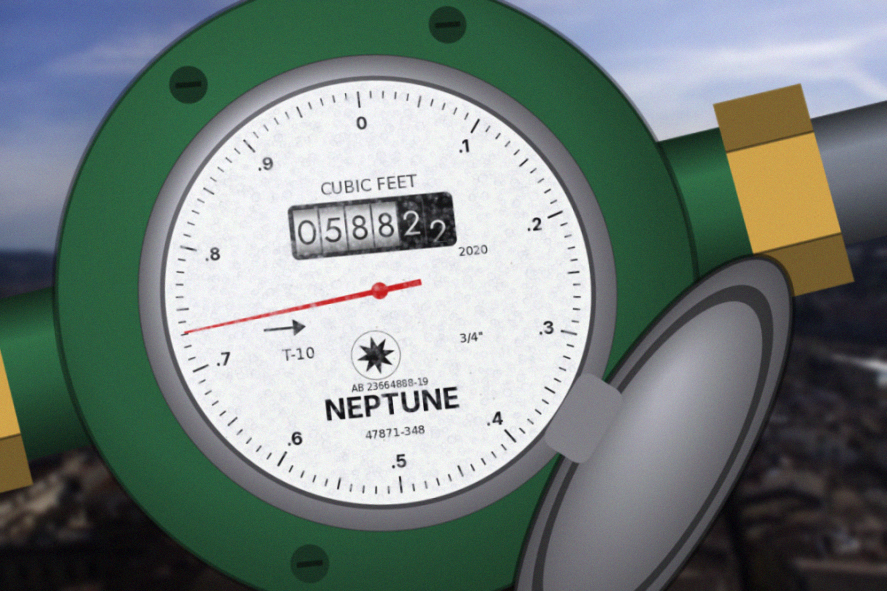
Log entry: 58821.73 ft³
